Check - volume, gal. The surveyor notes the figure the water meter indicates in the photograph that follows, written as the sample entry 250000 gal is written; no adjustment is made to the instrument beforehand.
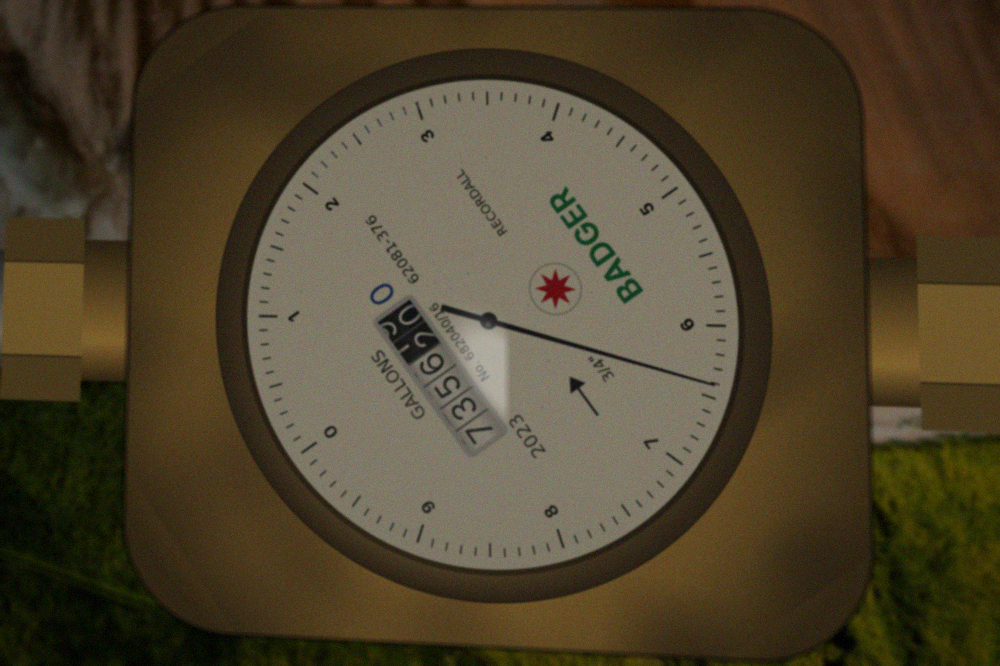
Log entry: 7356196.4 gal
